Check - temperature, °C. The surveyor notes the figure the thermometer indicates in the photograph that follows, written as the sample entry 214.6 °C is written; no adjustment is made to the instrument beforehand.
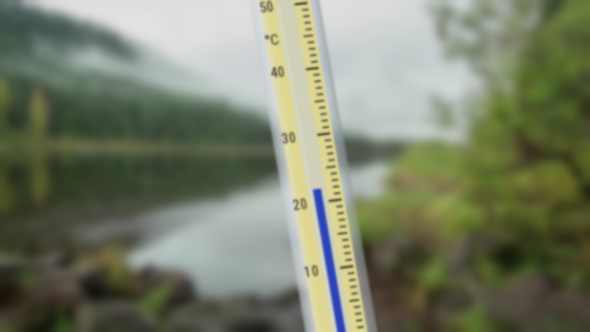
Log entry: 22 °C
